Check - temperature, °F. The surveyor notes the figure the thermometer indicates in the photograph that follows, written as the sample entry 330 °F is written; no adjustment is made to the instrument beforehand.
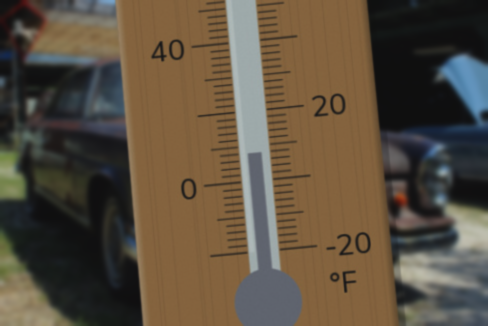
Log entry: 8 °F
